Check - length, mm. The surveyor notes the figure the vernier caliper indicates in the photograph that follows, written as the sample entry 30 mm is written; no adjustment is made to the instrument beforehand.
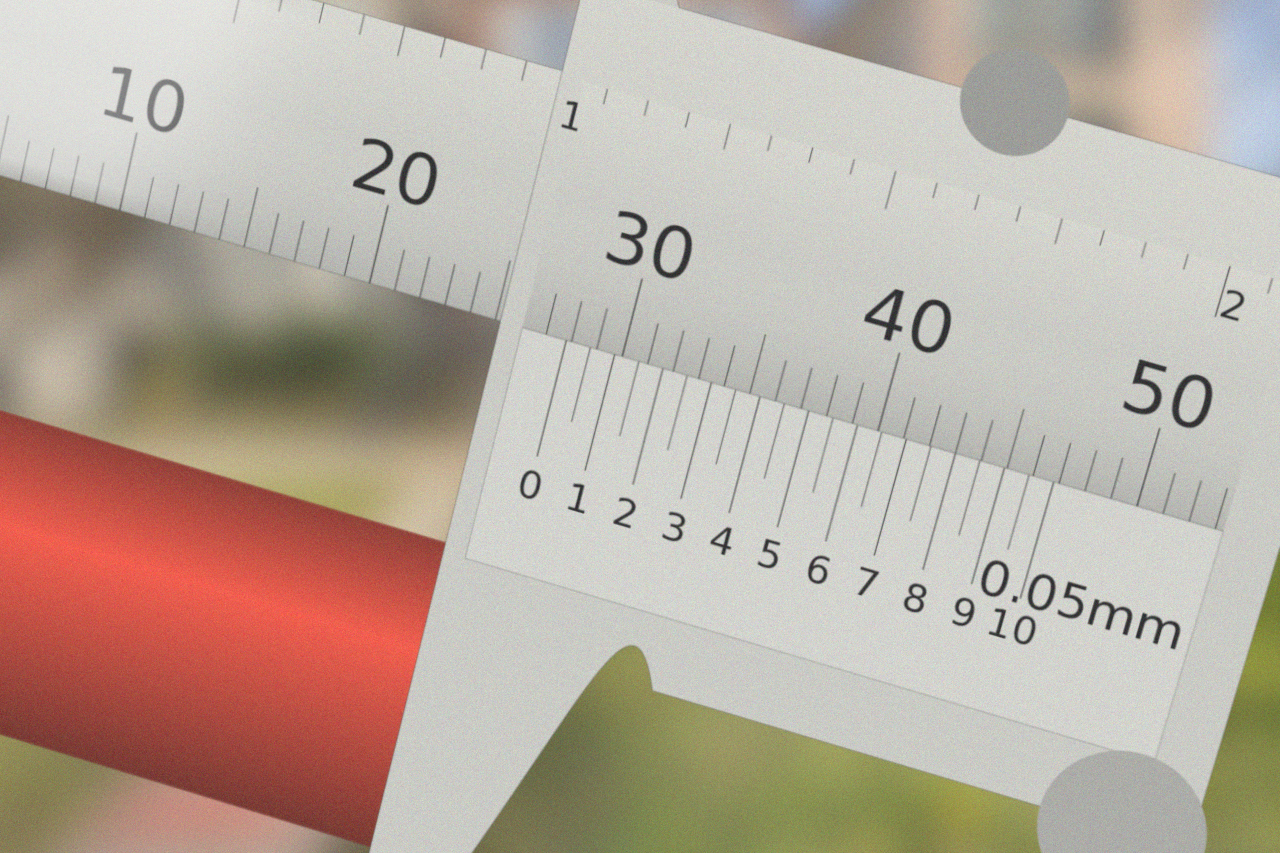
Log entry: 27.8 mm
